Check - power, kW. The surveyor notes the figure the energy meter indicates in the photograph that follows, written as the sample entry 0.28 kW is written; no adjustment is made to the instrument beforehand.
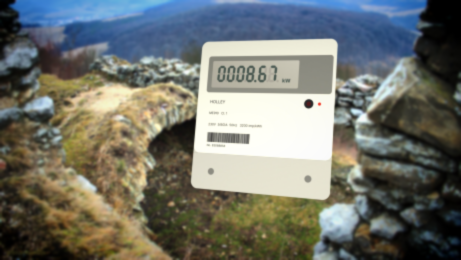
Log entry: 8.67 kW
